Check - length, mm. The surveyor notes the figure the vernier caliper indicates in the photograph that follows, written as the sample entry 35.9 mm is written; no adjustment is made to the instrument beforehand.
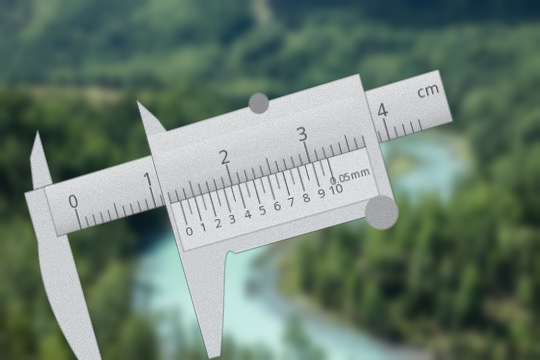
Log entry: 13.2 mm
